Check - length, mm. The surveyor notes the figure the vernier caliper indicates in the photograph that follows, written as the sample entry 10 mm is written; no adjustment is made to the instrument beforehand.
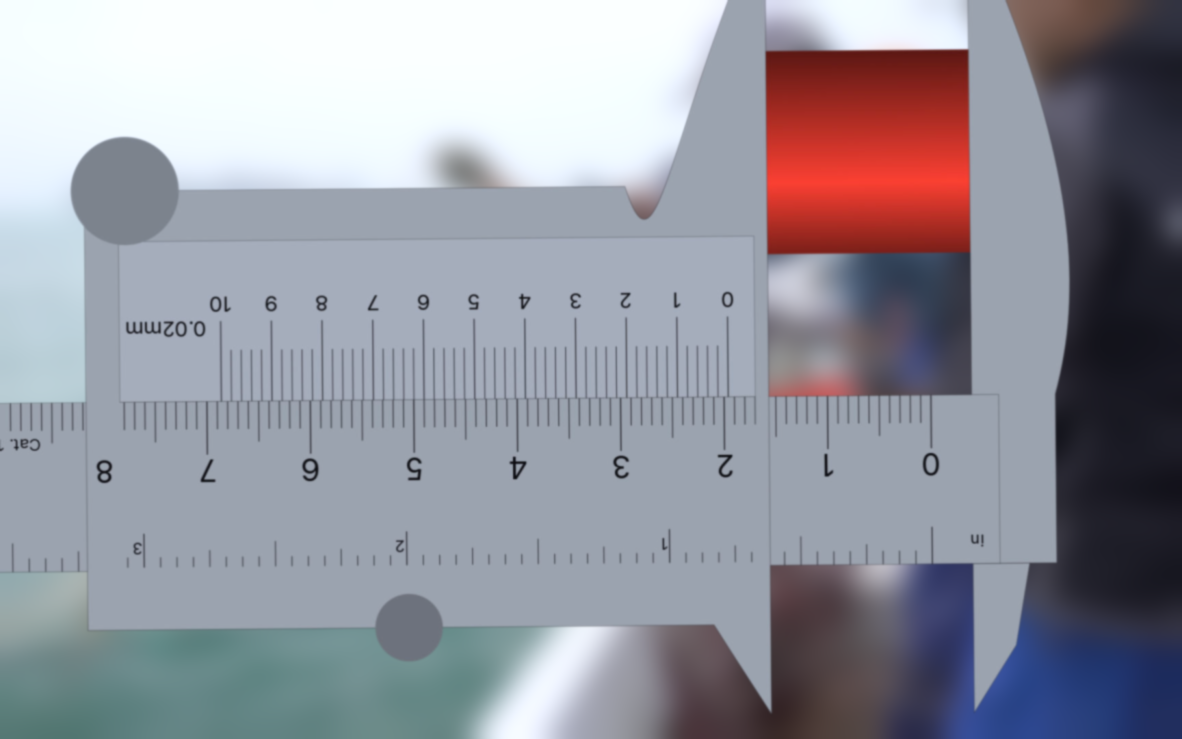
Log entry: 19.6 mm
